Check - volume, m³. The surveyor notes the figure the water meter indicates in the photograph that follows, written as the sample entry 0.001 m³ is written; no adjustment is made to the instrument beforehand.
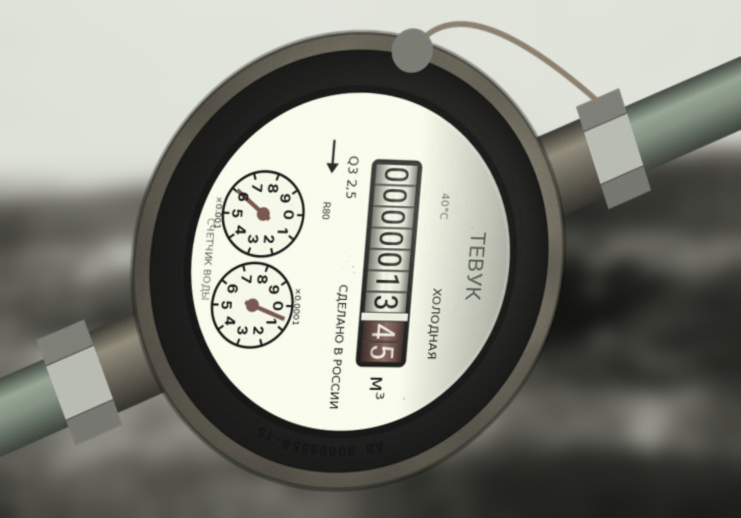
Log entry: 13.4560 m³
